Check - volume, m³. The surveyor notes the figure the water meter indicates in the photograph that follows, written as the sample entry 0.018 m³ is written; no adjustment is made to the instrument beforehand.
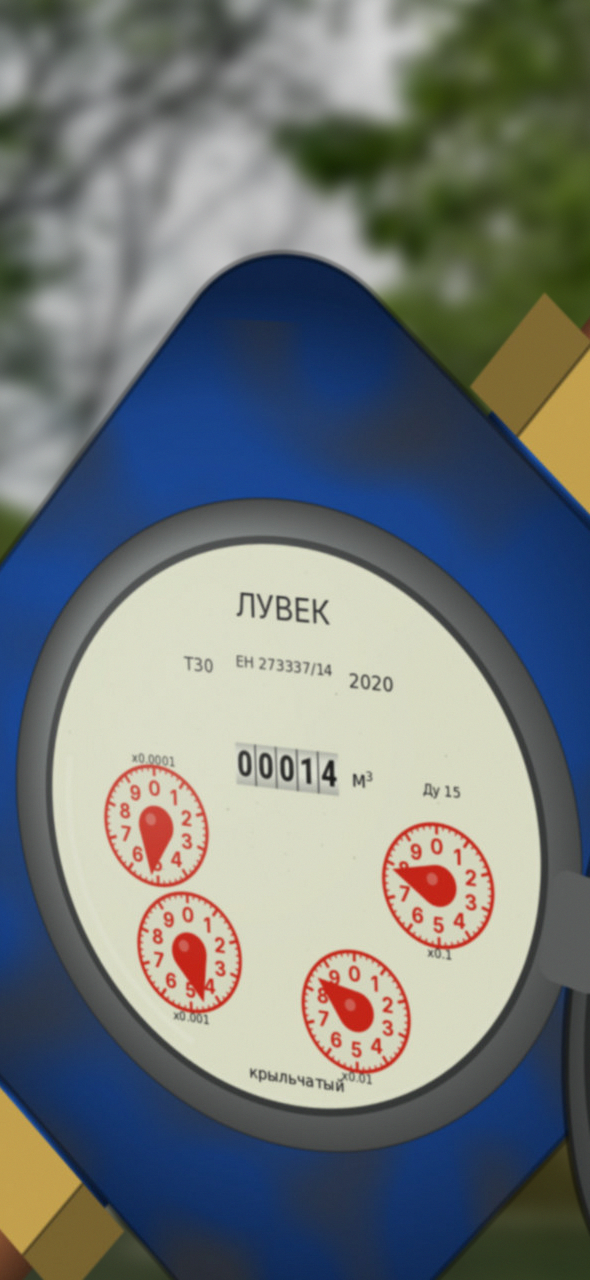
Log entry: 14.7845 m³
